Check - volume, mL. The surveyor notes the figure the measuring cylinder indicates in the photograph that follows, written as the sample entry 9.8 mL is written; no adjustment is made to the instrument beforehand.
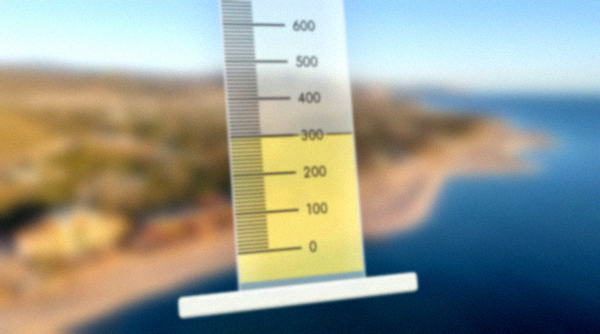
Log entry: 300 mL
